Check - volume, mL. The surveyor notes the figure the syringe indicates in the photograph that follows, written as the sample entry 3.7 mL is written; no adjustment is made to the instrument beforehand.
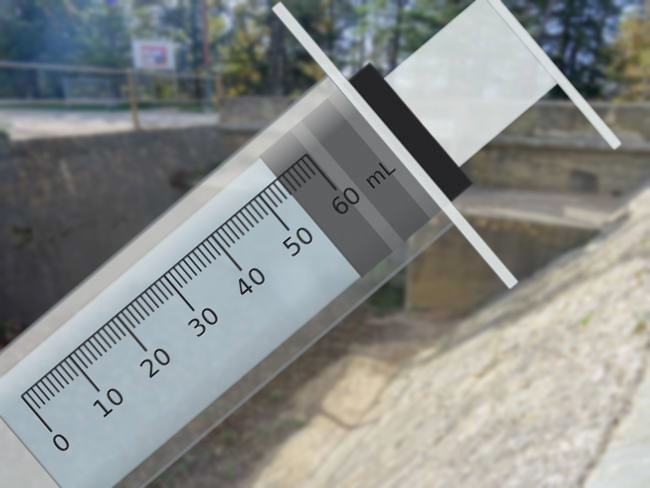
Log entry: 54 mL
